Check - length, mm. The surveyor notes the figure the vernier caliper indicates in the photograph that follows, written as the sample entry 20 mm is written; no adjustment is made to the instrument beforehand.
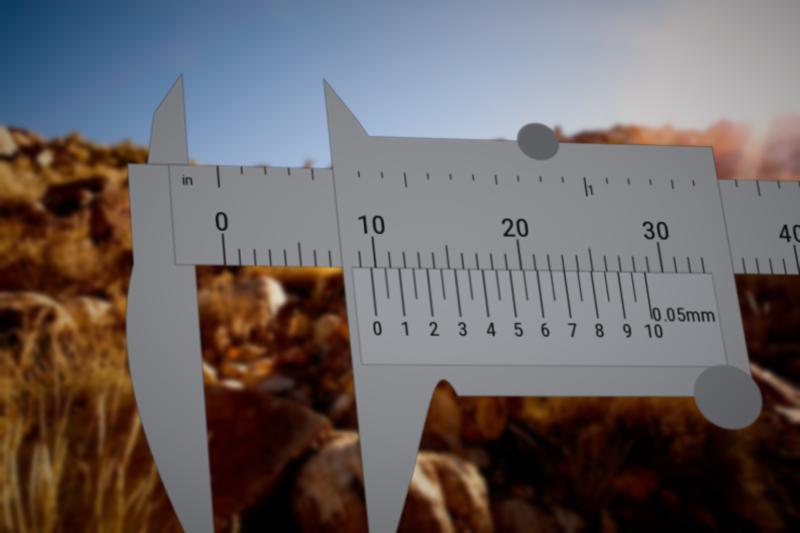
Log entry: 9.7 mm
